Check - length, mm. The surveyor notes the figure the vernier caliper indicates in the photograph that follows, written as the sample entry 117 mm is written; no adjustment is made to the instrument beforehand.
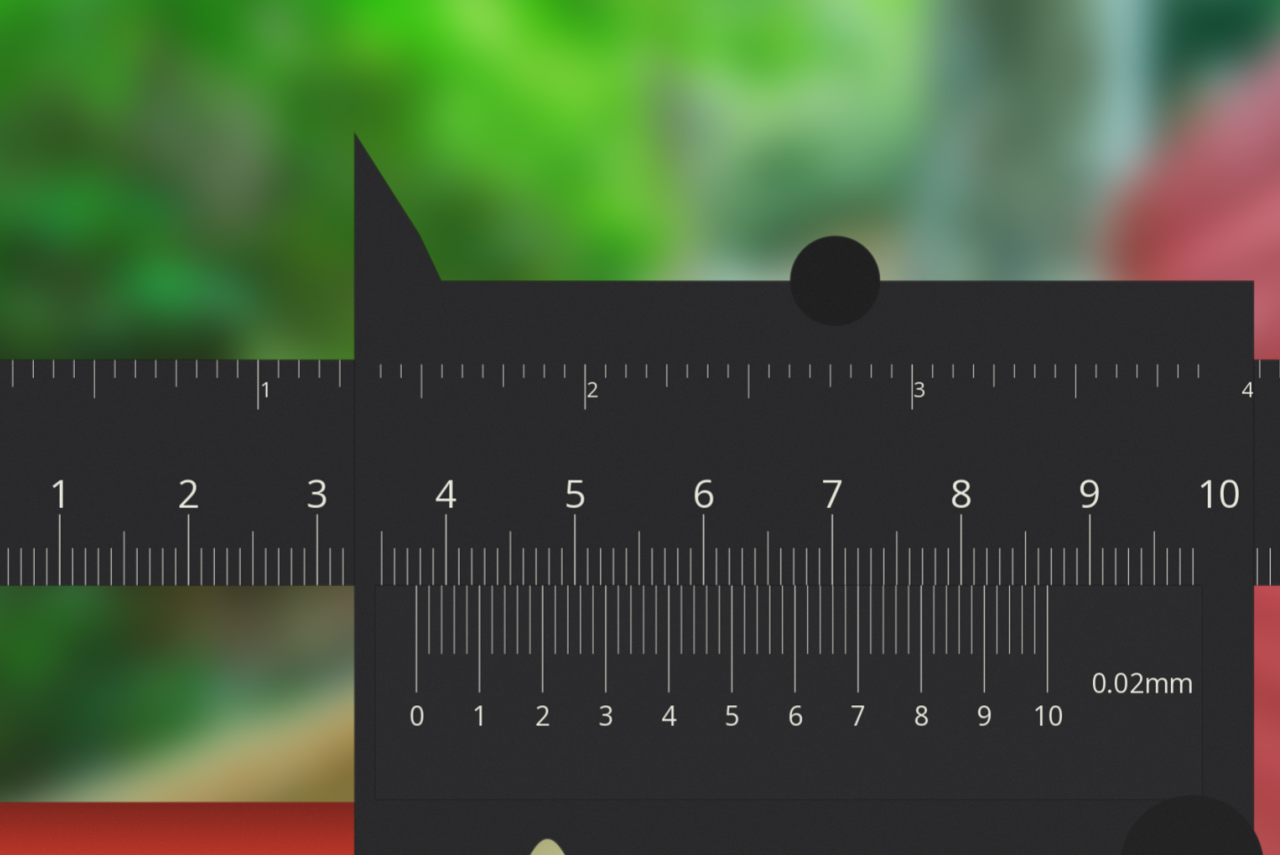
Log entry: 37.7 mm
